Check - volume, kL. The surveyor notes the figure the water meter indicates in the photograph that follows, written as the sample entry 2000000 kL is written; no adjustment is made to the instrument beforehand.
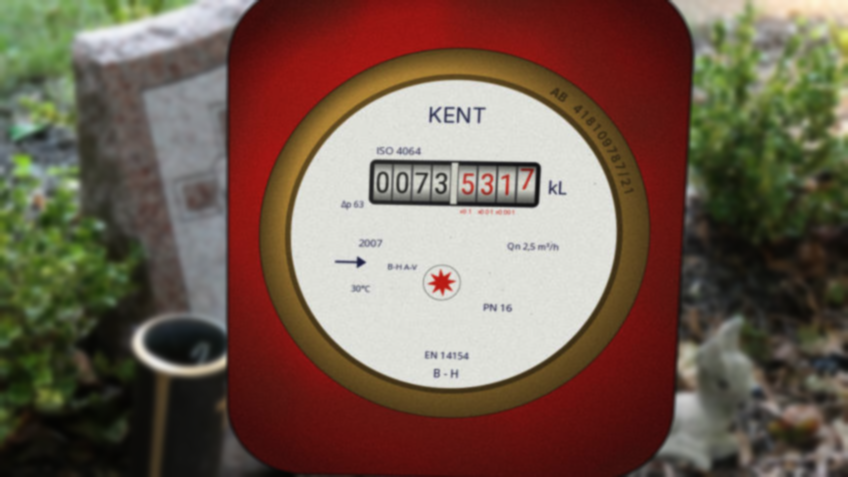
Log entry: 73.5317 kL
